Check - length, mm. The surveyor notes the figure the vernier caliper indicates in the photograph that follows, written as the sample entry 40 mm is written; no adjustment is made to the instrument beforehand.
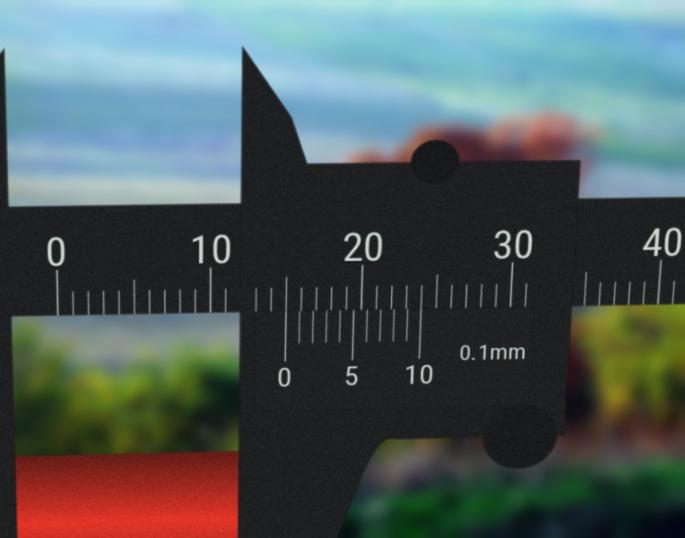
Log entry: 15.0 mm
